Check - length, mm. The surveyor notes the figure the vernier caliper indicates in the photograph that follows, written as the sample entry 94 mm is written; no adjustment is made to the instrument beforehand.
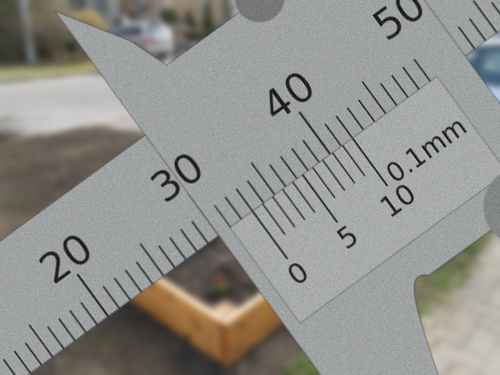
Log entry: 33.0 mm
